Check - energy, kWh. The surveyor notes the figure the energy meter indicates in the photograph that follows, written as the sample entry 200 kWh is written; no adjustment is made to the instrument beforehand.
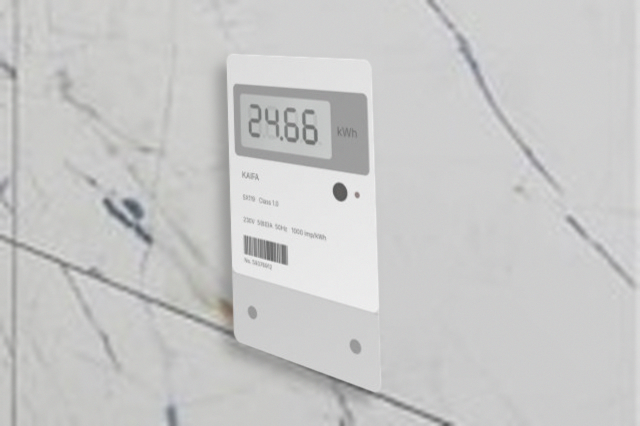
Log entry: 24.66 kWh
